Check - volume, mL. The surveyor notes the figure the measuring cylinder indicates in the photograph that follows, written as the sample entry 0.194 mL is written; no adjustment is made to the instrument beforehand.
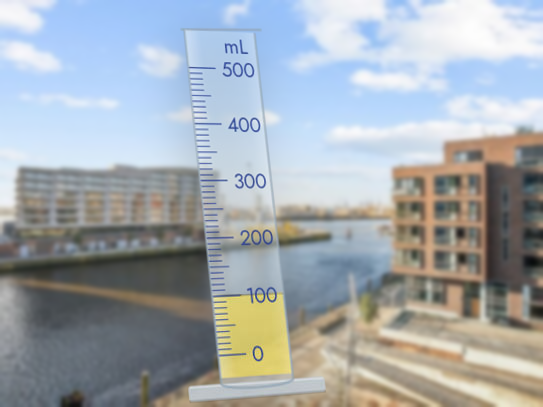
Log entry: 100 mL
